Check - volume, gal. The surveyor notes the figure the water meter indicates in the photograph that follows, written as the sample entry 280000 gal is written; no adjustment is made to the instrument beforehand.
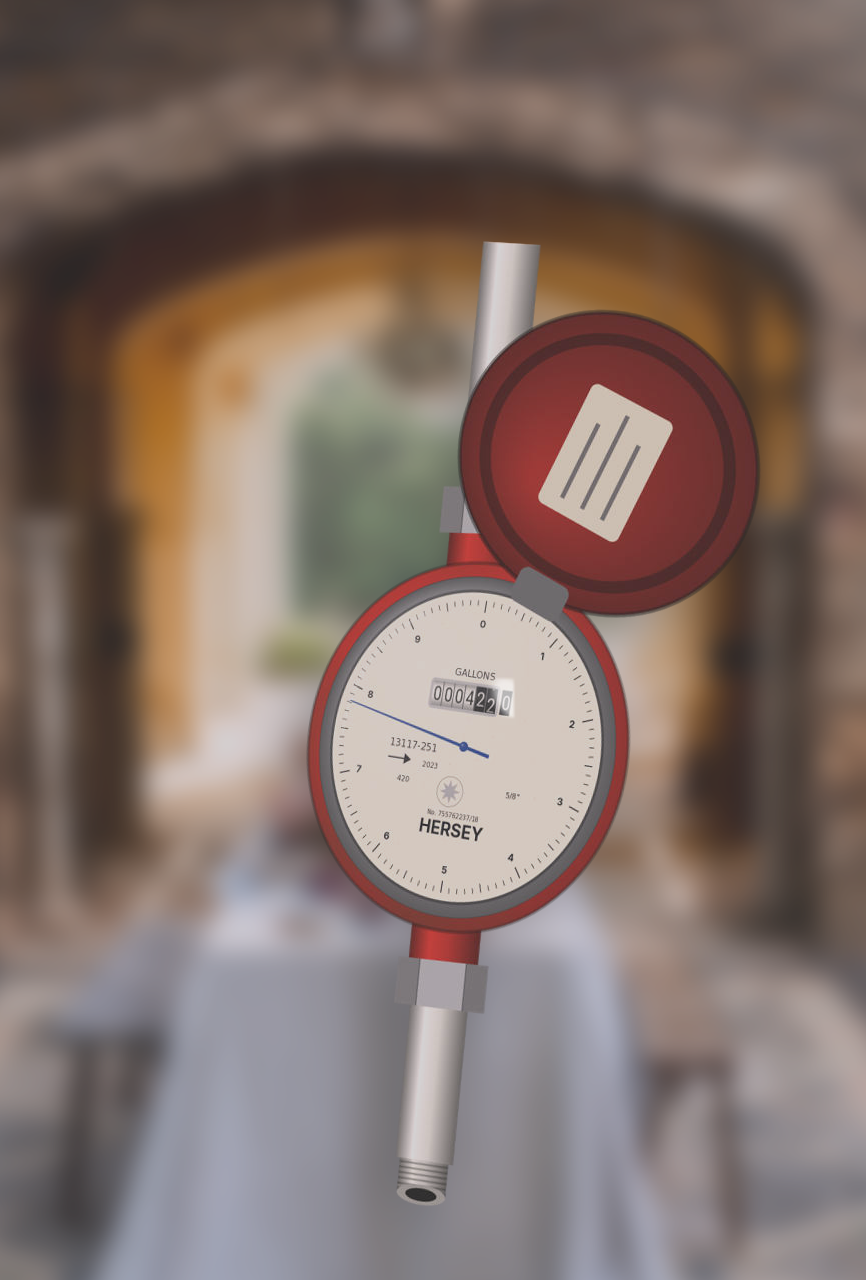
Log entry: 4217.8 gal
